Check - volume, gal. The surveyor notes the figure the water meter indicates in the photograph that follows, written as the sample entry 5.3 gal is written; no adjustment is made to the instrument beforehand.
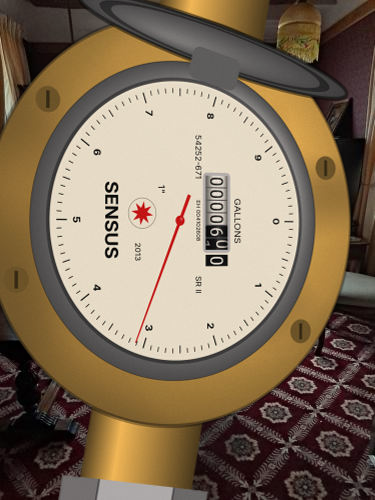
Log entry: 603.1 gal
